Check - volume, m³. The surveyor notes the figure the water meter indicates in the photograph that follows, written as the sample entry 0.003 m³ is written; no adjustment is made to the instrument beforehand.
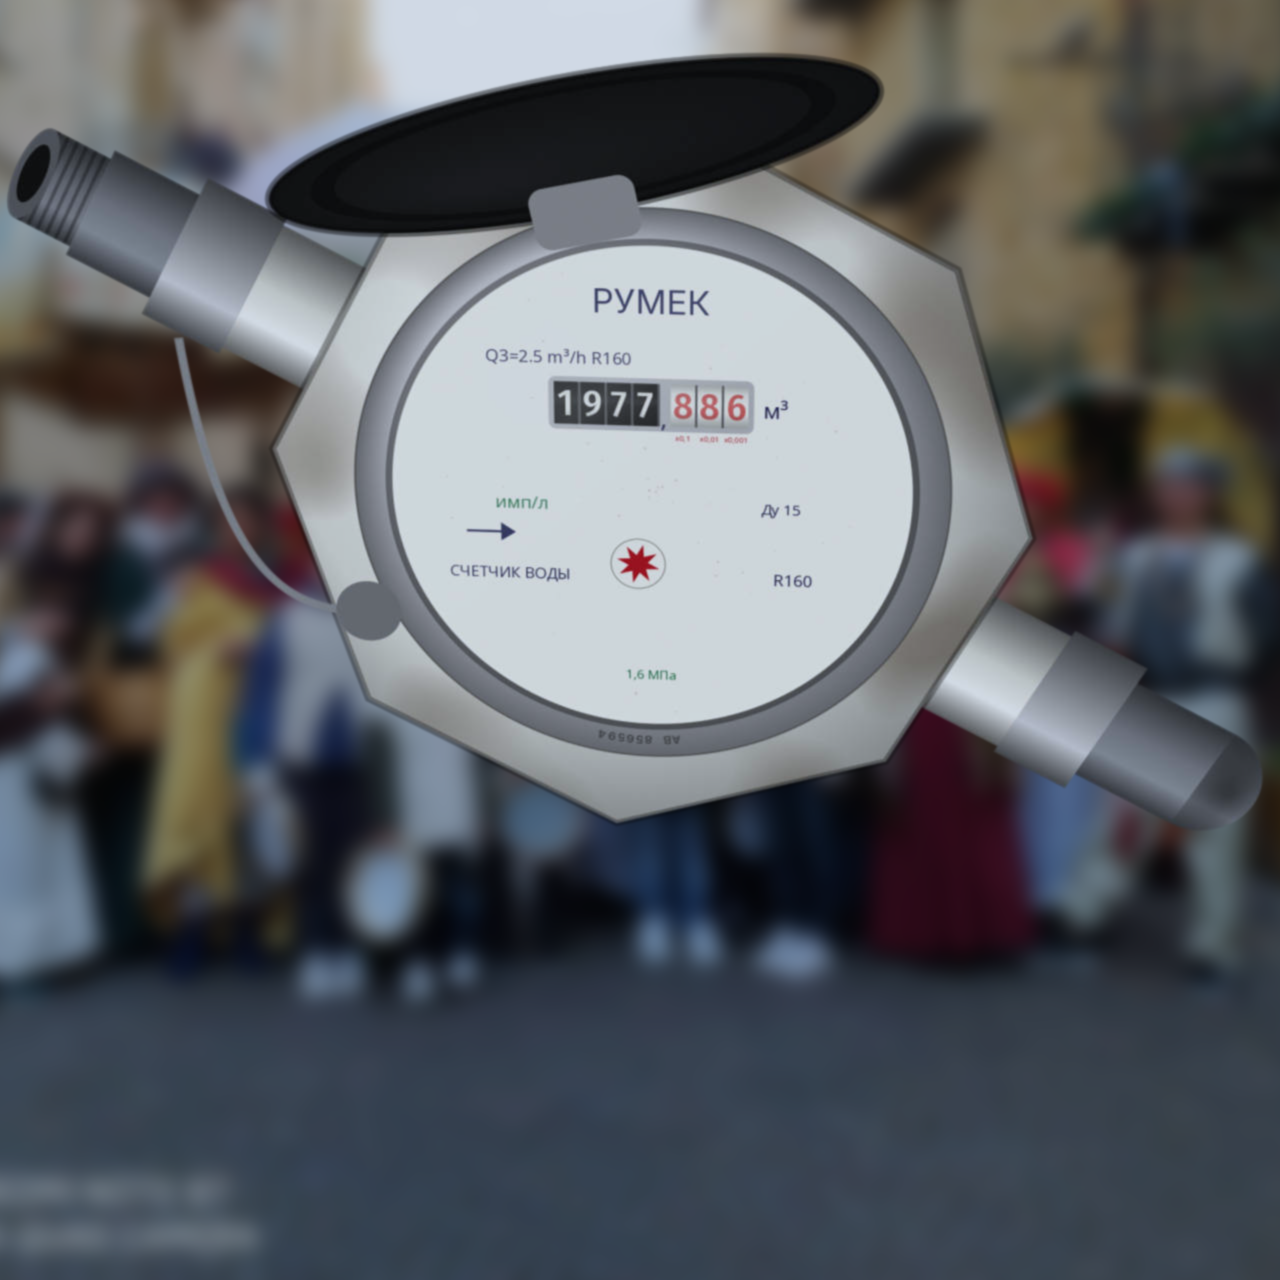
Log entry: 1977.886 m³
